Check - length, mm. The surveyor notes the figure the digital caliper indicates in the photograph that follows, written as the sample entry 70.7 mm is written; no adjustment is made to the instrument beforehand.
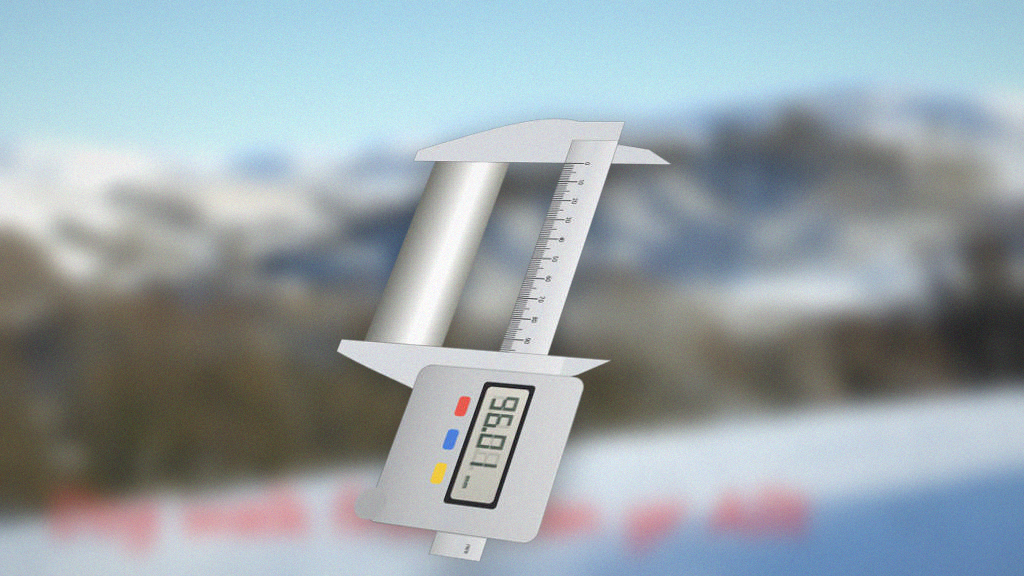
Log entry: 96.01 mm
